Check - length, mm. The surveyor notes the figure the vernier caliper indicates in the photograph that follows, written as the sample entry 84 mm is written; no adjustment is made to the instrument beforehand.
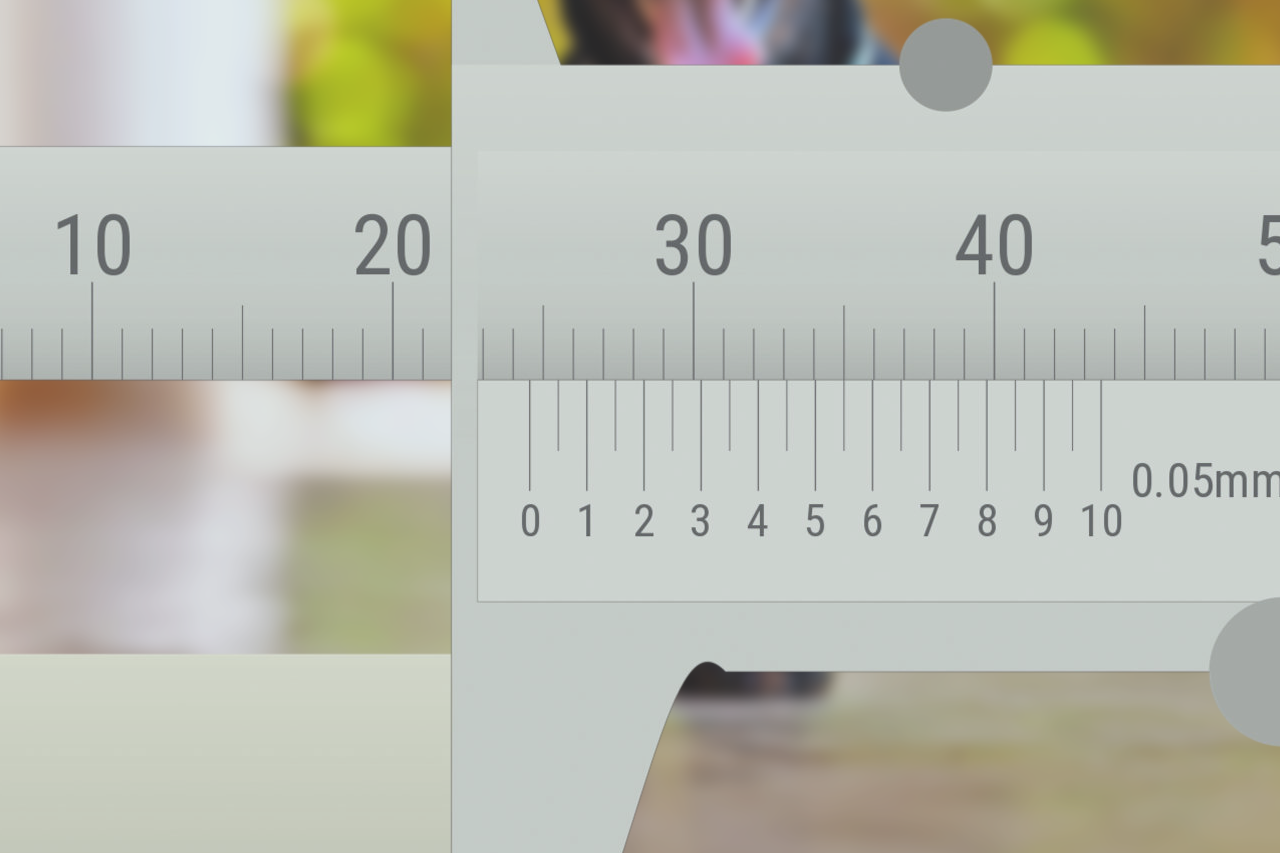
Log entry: 24.55 mm
